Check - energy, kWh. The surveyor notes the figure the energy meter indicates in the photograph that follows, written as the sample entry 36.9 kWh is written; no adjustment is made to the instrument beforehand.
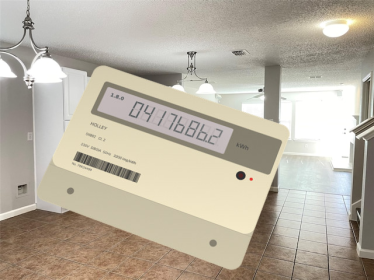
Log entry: 417686.2 kWh
